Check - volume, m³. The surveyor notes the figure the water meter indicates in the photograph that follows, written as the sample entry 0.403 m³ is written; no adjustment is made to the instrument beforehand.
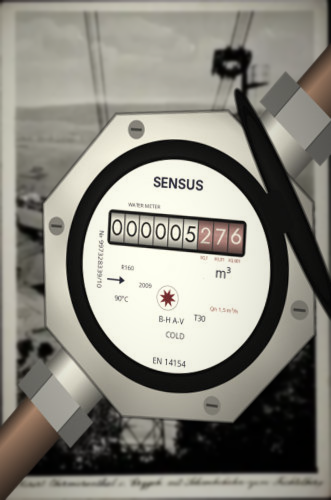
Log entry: 5.276 m³
